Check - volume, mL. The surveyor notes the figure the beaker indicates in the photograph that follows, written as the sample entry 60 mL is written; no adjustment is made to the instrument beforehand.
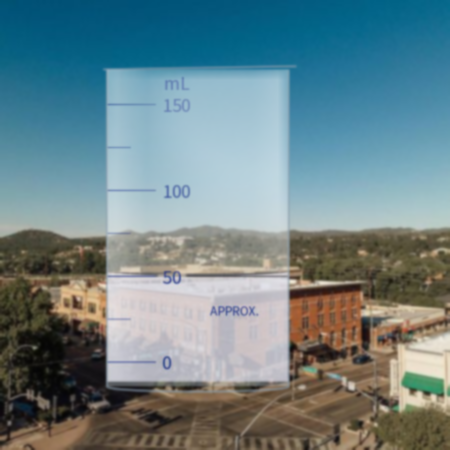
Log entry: 50 mL
